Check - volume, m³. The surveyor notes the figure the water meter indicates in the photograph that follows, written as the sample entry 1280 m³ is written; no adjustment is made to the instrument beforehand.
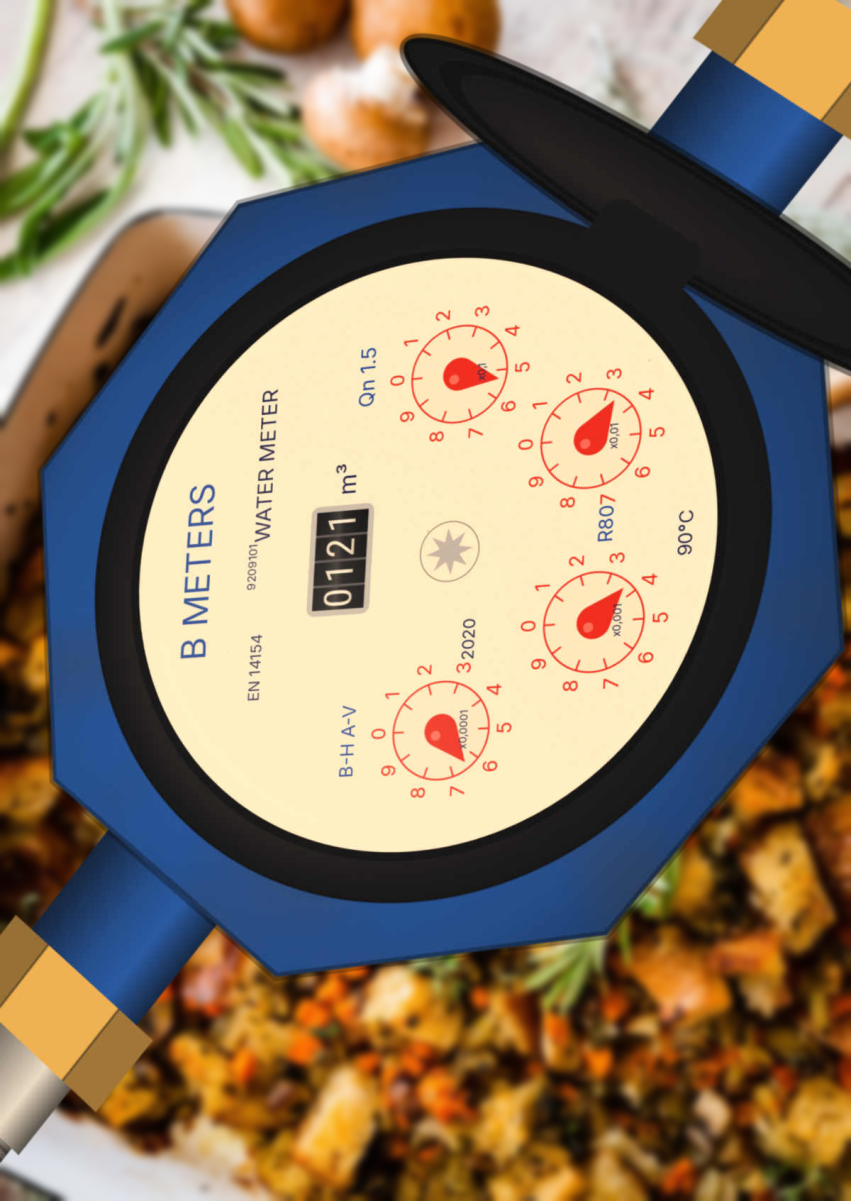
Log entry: 121.5336 m³
